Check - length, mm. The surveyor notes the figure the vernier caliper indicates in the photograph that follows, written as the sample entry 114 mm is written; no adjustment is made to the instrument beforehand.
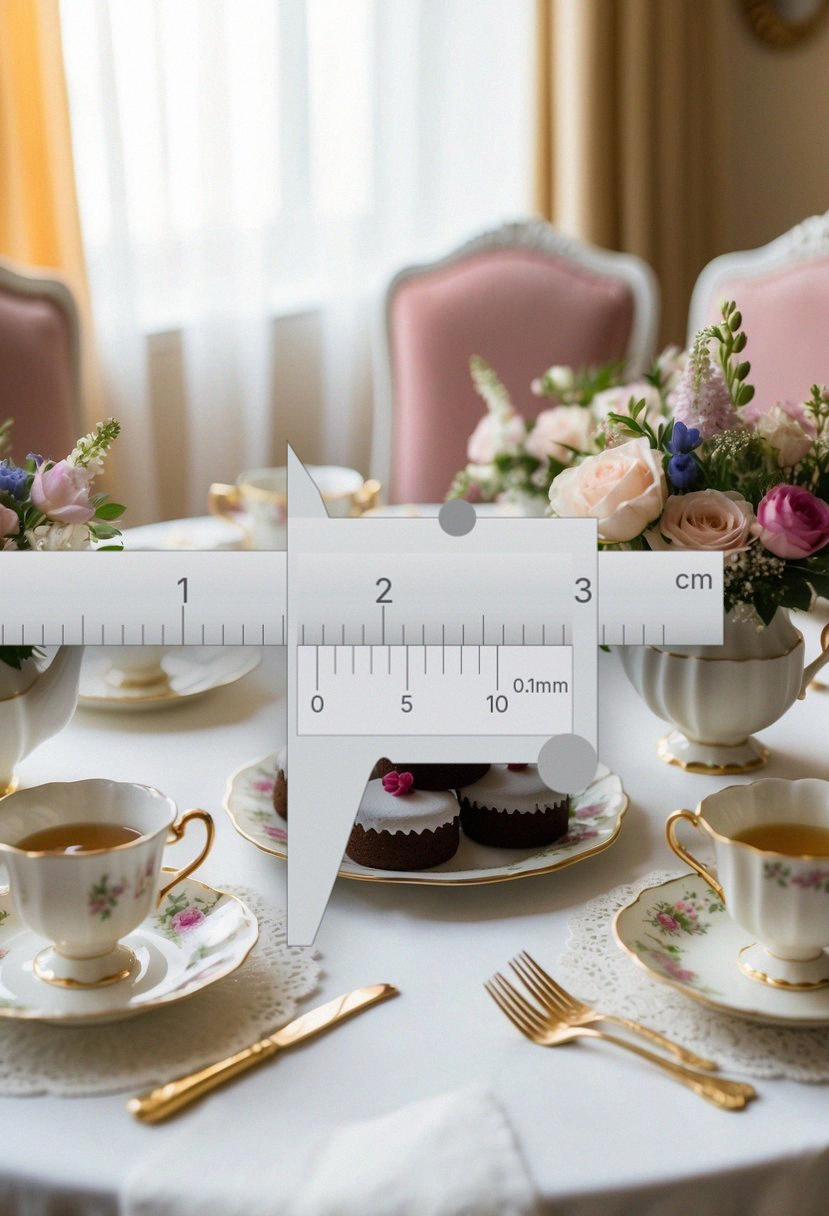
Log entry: 16.7 mm
